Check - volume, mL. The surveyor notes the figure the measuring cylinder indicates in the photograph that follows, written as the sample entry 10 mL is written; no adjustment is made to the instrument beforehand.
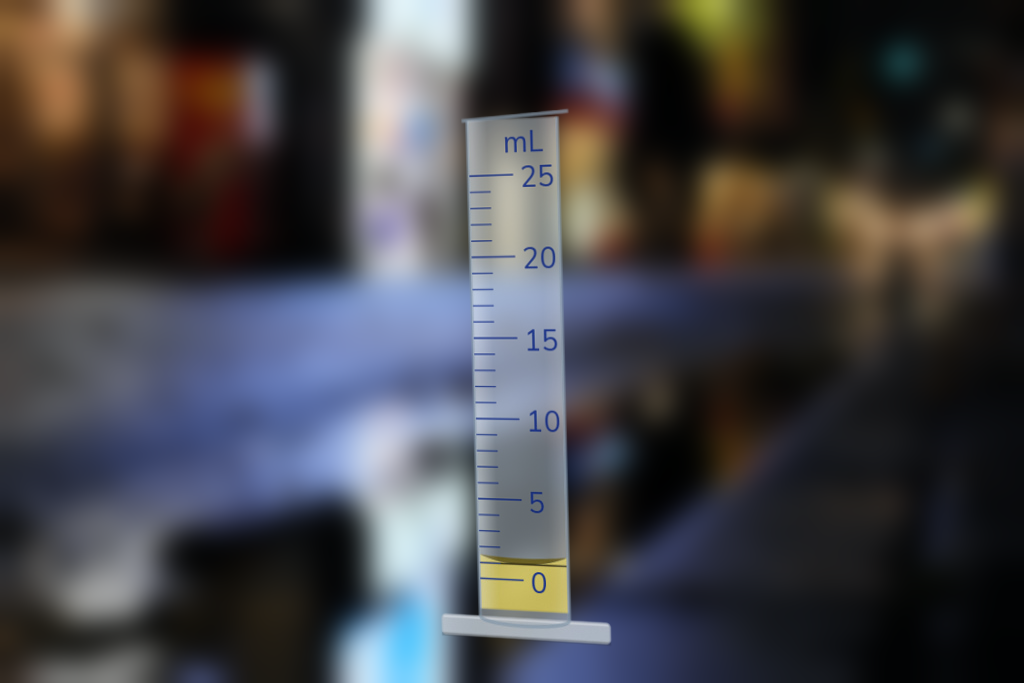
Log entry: 1 mL
